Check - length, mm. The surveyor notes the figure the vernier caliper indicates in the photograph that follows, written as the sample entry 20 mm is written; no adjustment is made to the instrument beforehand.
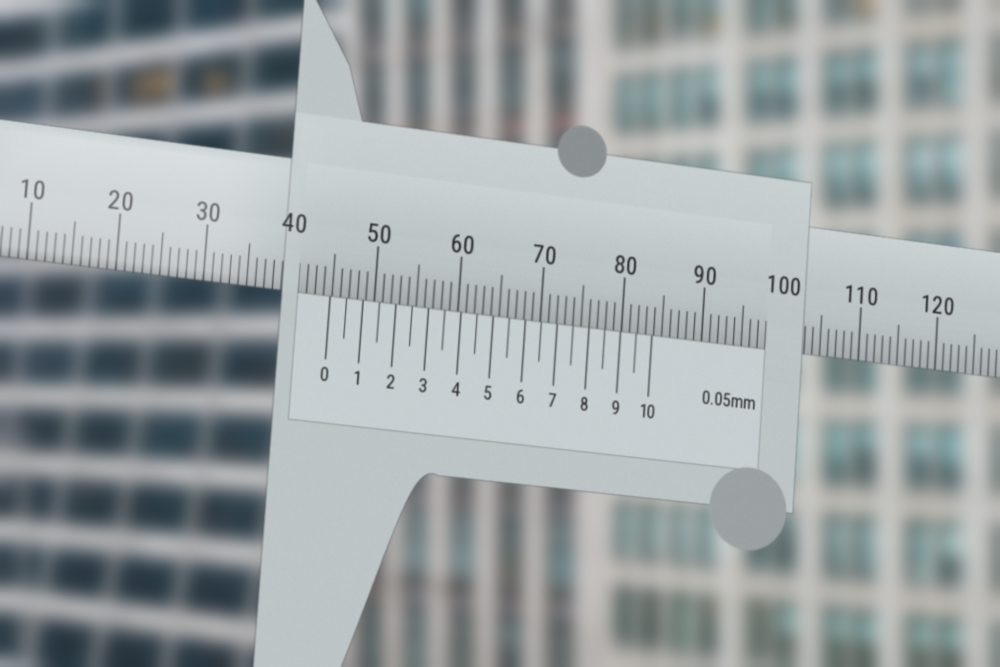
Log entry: 44.8 mm
